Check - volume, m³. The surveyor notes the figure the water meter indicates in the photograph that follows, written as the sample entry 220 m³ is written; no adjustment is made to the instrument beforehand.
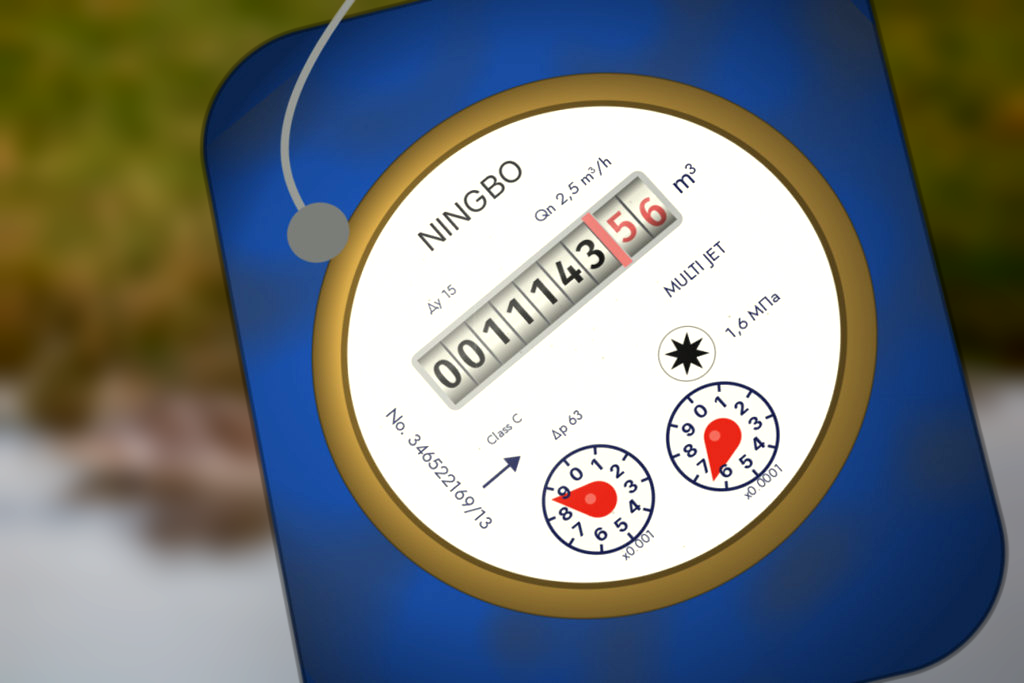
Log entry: 11143.5586 m³
